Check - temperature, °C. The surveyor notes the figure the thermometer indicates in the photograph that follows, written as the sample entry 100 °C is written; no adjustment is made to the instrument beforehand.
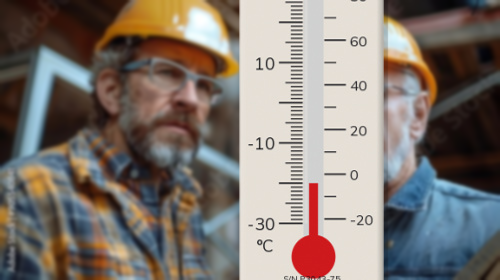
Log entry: -20 °C
